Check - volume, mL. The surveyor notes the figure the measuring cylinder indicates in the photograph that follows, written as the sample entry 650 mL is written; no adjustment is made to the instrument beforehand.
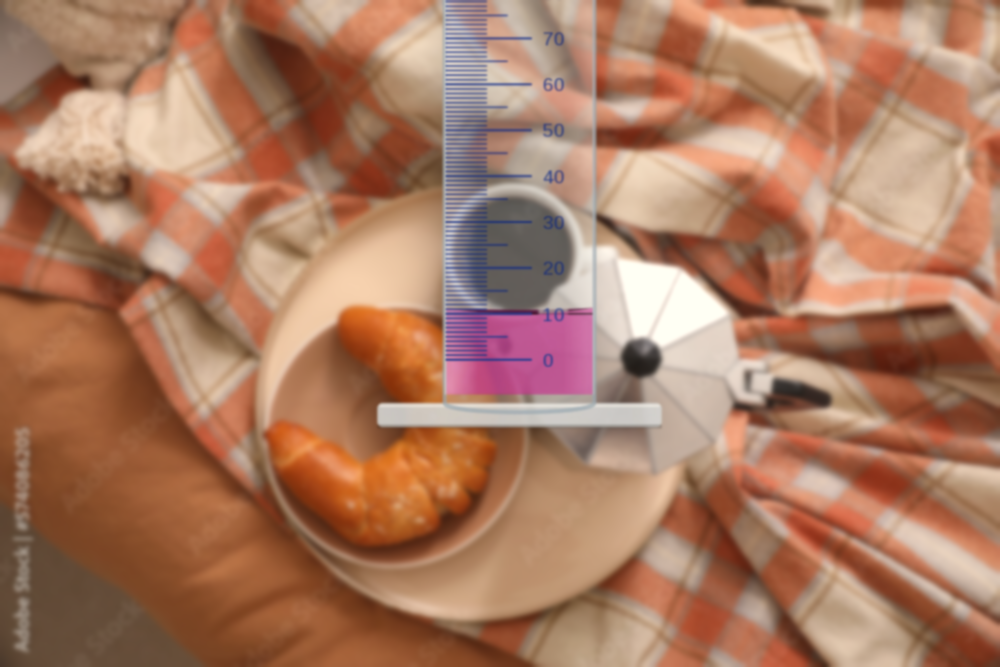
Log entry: 10 mL
